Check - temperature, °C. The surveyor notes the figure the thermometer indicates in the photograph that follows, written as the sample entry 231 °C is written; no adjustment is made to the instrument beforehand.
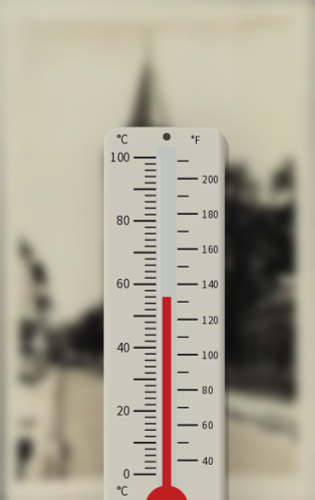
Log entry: 56 °C
